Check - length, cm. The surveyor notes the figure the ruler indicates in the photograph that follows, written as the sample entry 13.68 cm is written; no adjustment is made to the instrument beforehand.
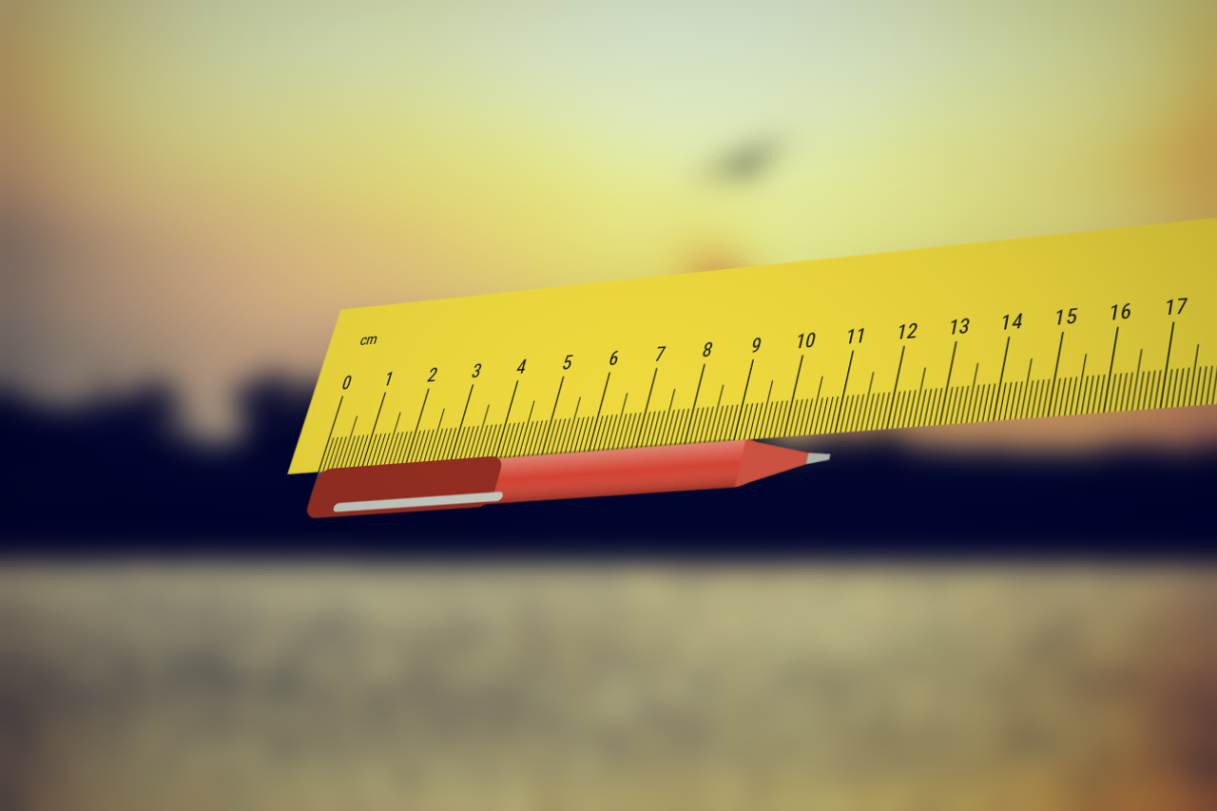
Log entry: 11 cm
